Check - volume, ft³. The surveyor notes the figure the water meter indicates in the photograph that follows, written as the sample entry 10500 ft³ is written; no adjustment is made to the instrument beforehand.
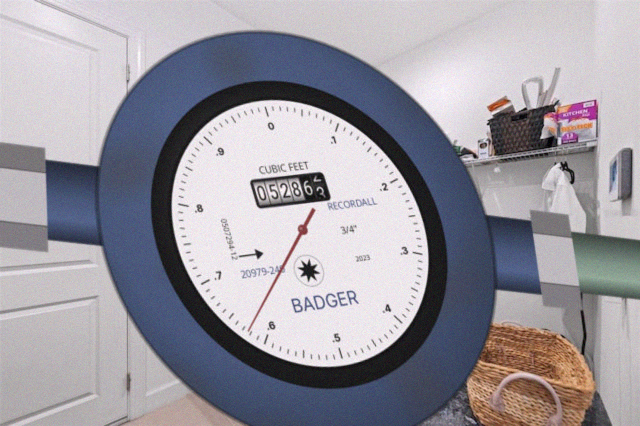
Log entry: 52862.62 ft³
